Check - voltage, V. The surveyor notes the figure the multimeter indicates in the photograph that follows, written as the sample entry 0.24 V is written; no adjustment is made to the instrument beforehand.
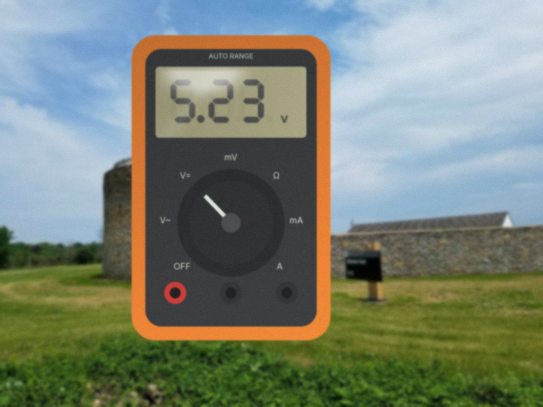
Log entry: 5.23 V
